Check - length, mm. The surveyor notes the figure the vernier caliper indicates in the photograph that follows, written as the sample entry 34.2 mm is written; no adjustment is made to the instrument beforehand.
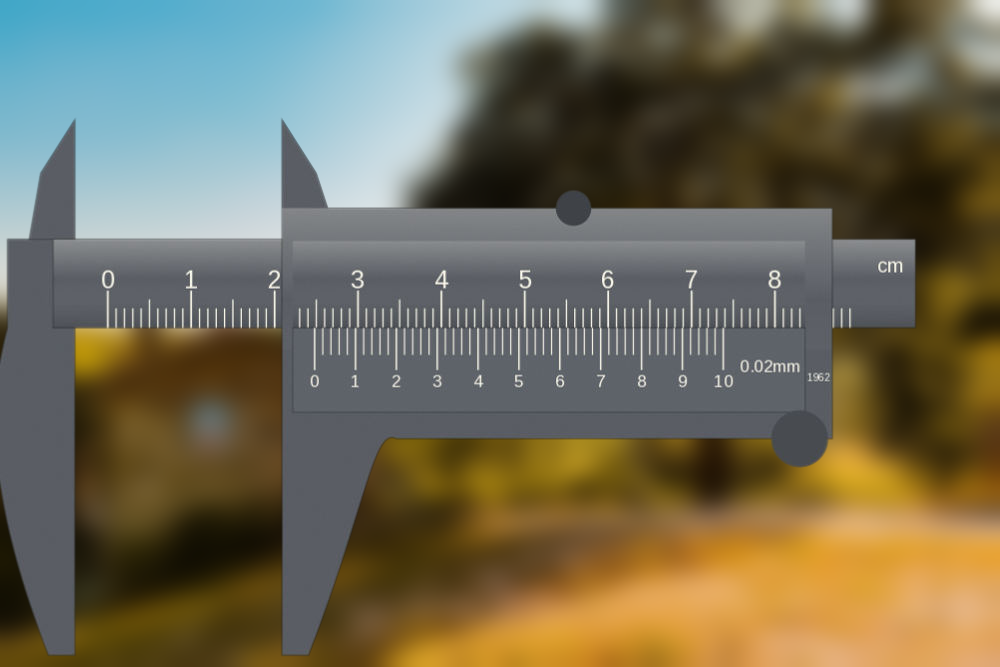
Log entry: 24.8 mm
